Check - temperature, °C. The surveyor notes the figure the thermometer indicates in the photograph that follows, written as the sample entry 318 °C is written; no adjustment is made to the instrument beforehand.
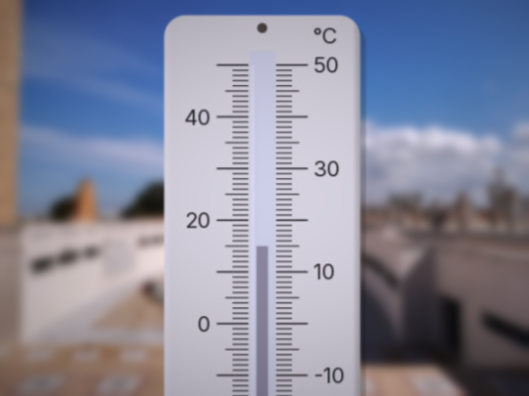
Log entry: 15 °C
